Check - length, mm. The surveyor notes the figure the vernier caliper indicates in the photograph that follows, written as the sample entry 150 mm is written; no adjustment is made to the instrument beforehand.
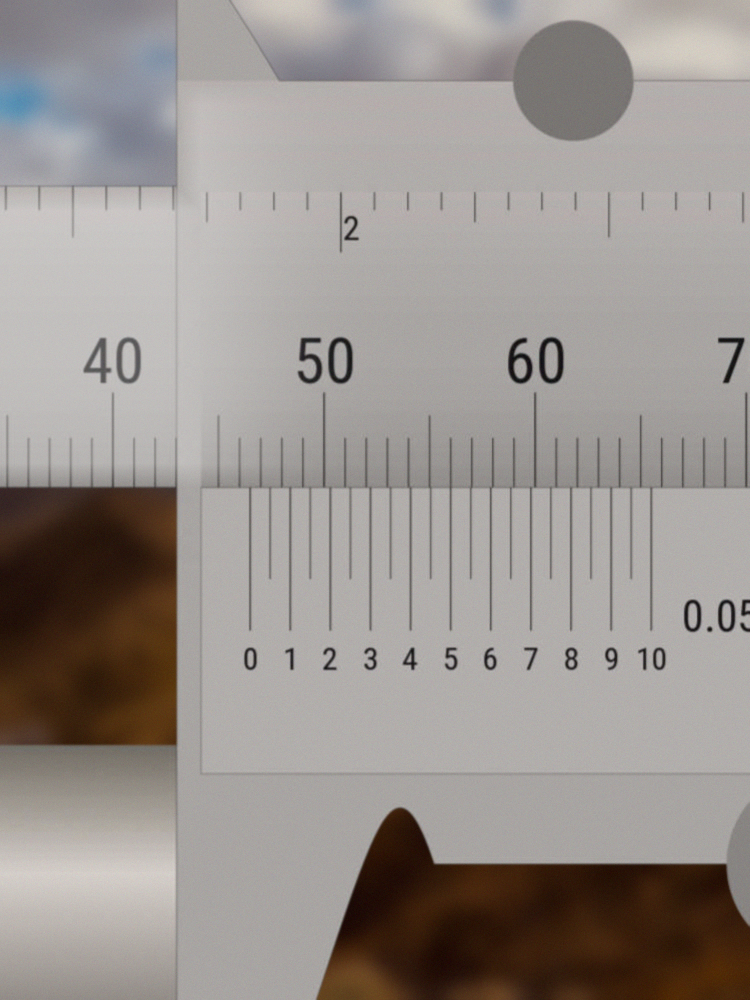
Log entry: 46.5 mm
